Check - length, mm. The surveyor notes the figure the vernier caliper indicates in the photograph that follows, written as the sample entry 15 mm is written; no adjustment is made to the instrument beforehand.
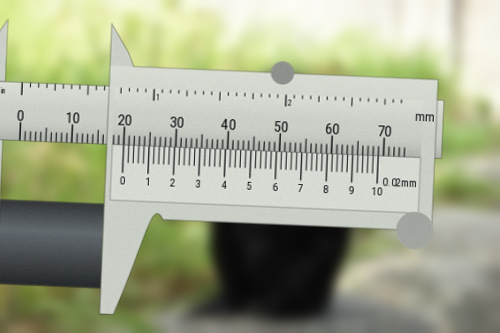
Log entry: 20.0 mm
